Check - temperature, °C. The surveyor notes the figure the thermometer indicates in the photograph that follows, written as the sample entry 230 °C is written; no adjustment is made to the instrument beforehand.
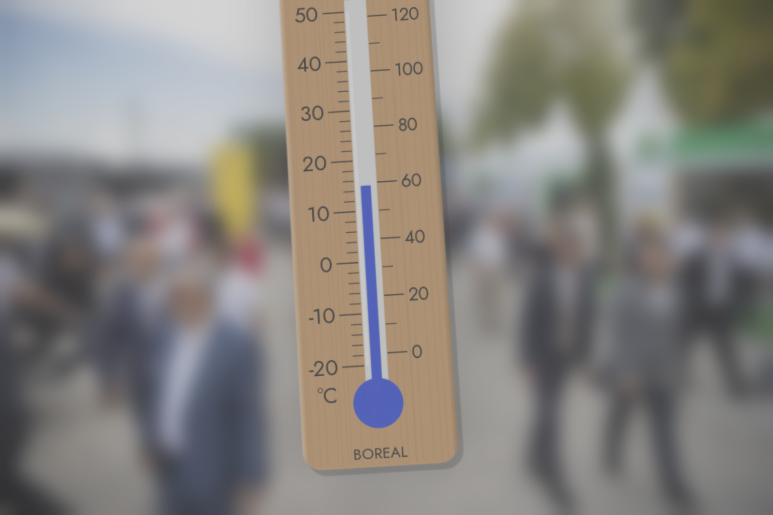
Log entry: 15 °C
